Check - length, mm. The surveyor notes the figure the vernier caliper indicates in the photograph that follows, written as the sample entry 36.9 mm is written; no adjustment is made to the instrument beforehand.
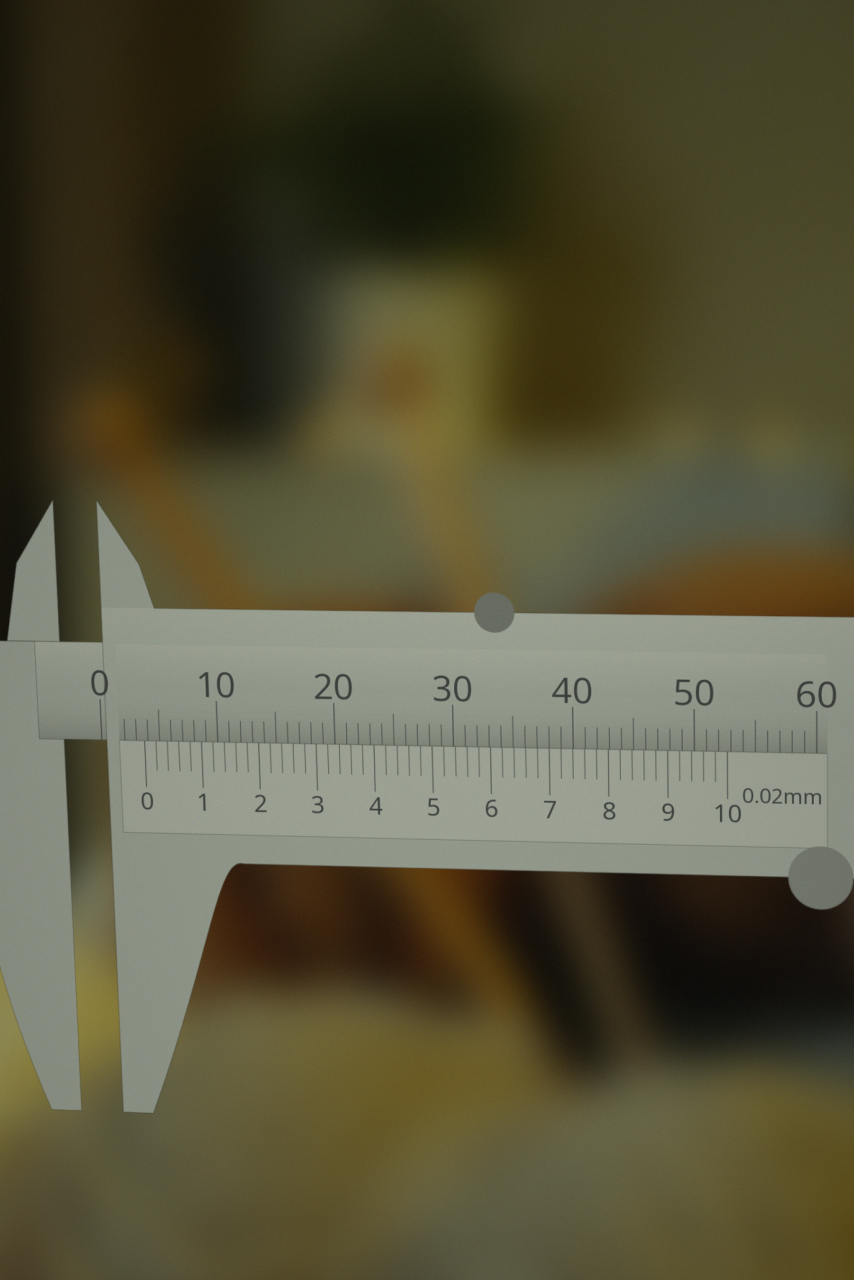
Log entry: 3.7 mm
